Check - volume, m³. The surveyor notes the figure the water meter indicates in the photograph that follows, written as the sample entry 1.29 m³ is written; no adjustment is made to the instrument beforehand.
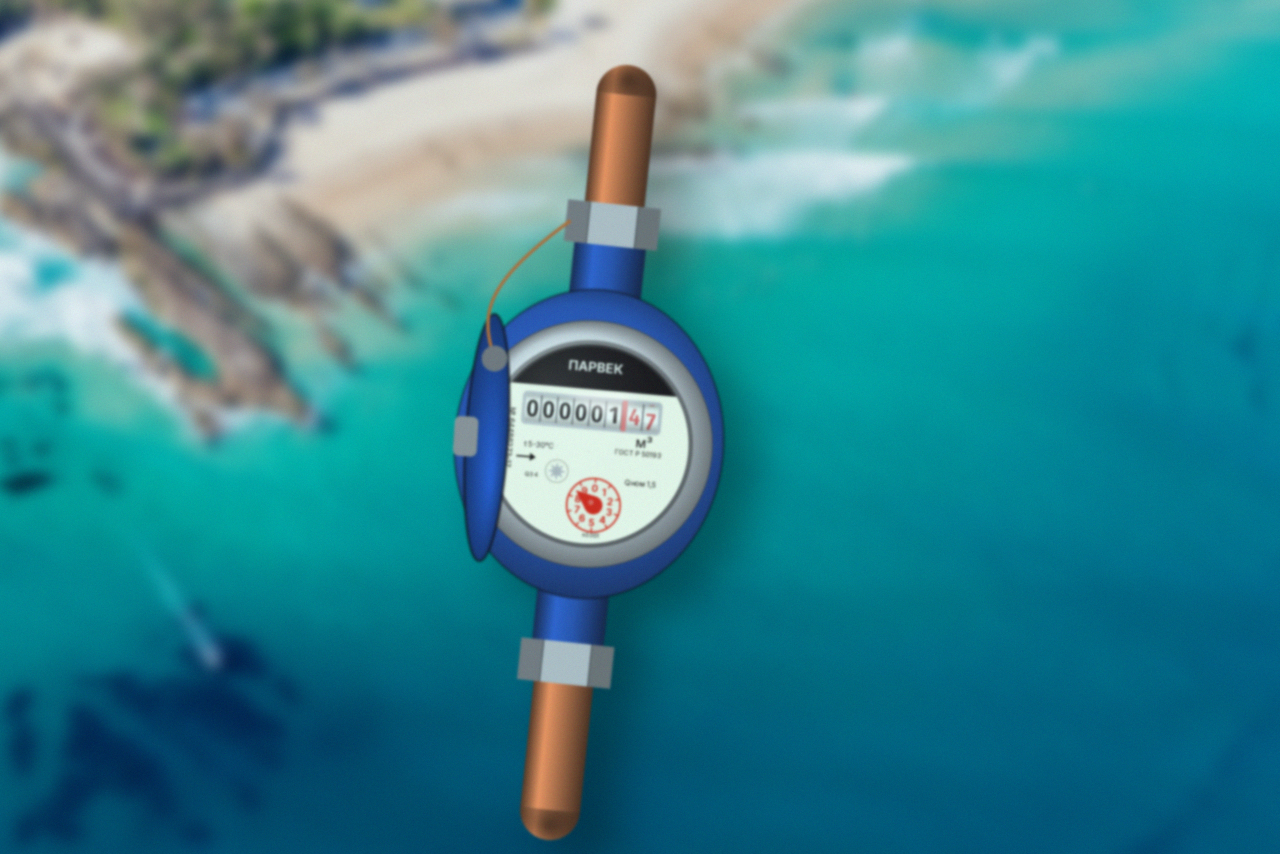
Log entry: 1.468 m³
